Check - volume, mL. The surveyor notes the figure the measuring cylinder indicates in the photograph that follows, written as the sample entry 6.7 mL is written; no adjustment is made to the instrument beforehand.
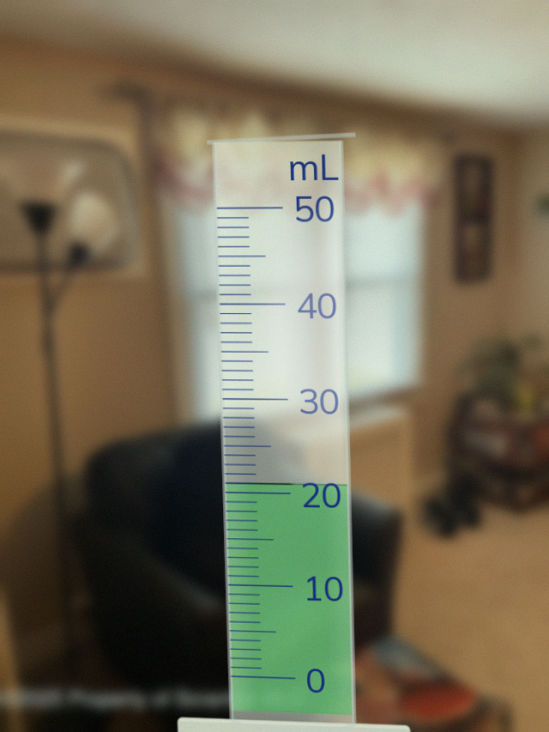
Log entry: 21 mL
